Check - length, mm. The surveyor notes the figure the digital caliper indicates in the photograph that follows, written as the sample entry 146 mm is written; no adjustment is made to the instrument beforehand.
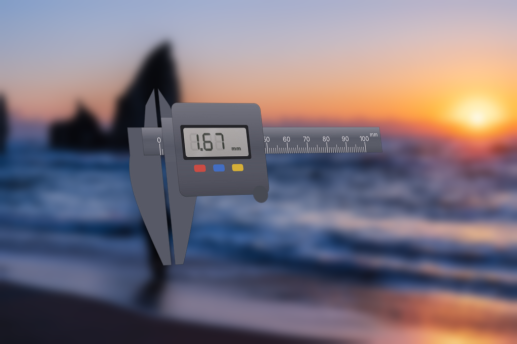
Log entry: 1.67 mm
